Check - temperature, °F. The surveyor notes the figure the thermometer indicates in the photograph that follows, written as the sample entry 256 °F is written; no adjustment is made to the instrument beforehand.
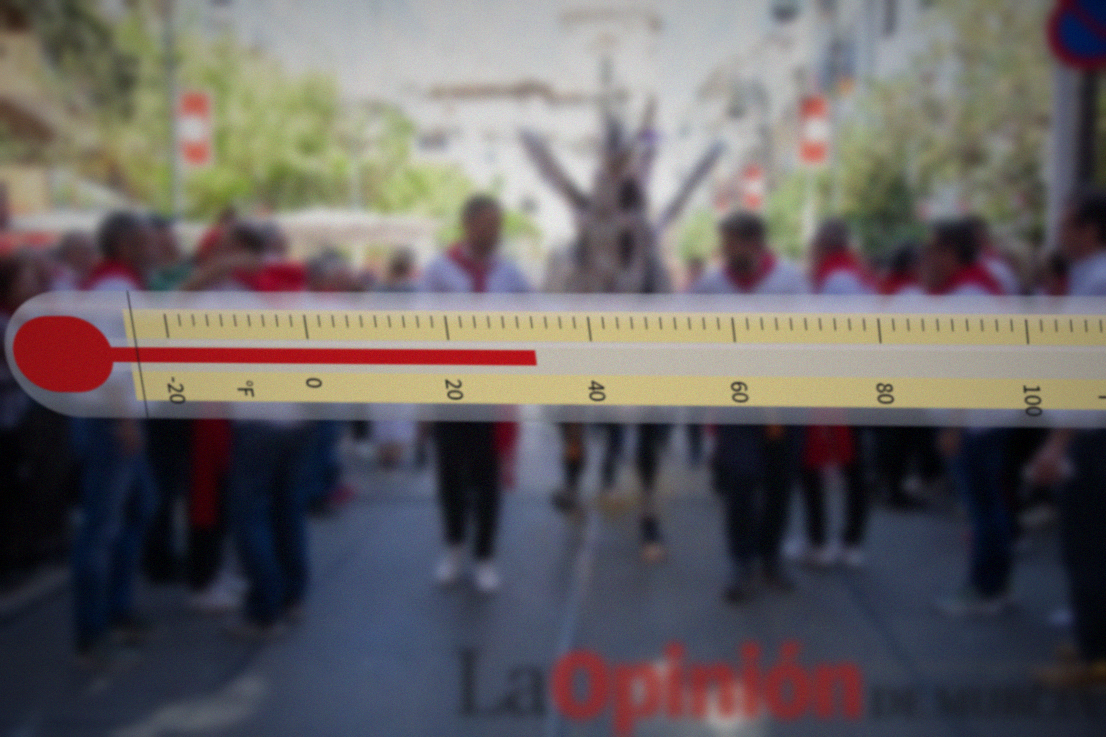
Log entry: 32 °F
